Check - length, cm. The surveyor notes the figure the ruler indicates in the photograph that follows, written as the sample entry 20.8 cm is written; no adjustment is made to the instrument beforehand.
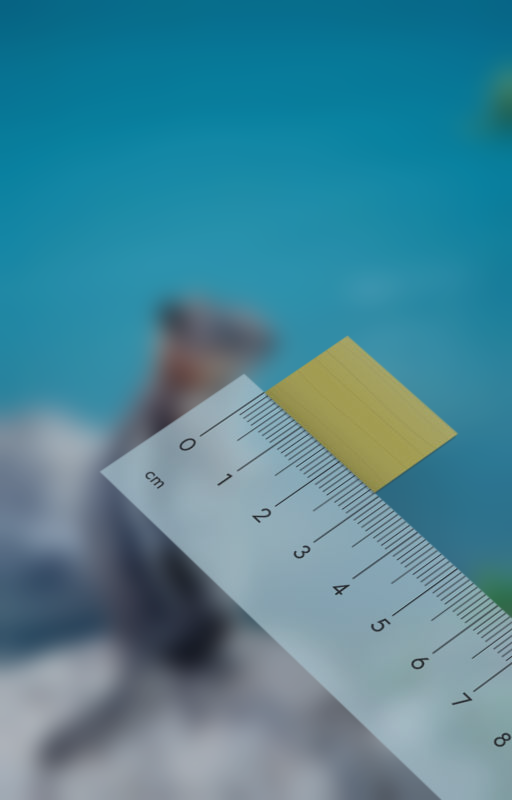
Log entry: 2.9 cm
